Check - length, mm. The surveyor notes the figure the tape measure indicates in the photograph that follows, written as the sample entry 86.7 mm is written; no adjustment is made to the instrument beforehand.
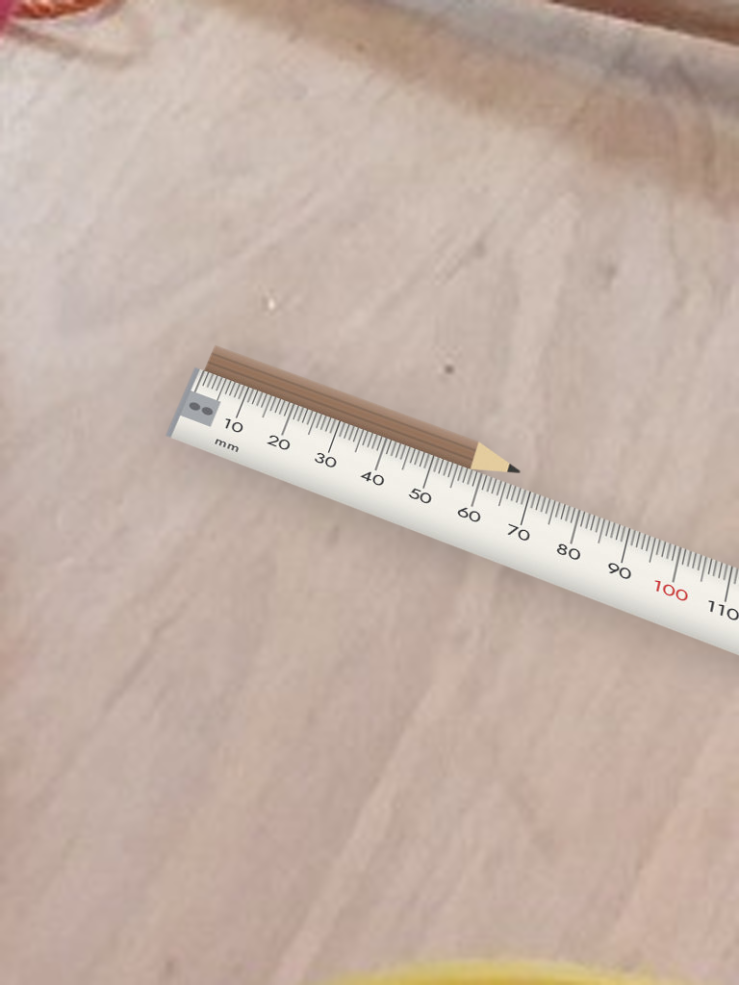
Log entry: 67 mm
